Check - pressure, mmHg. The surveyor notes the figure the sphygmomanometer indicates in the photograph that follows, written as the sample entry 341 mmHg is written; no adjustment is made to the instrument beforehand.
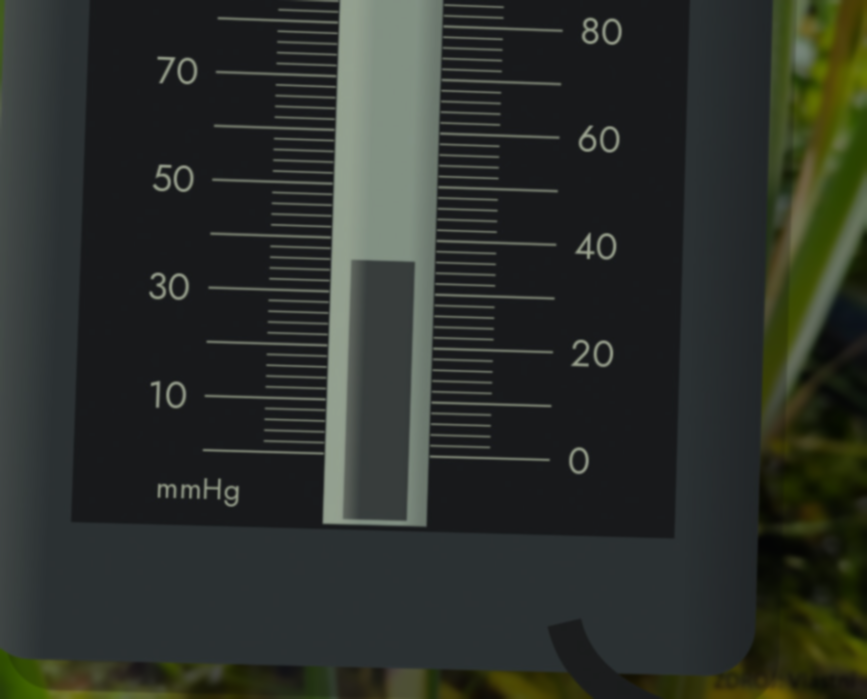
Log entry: 36 mmHg
